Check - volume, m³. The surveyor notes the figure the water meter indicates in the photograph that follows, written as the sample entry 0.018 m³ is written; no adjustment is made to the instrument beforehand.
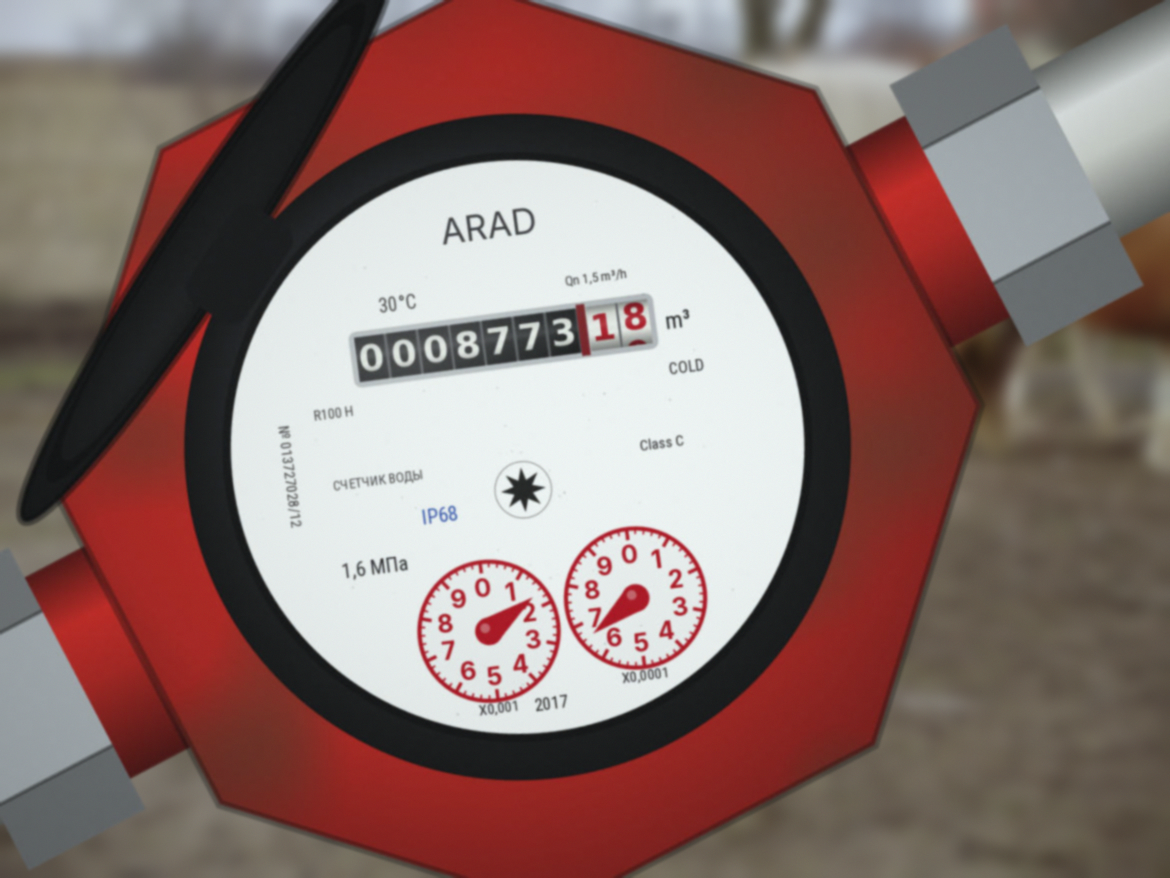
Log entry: 8773.1816 m³
